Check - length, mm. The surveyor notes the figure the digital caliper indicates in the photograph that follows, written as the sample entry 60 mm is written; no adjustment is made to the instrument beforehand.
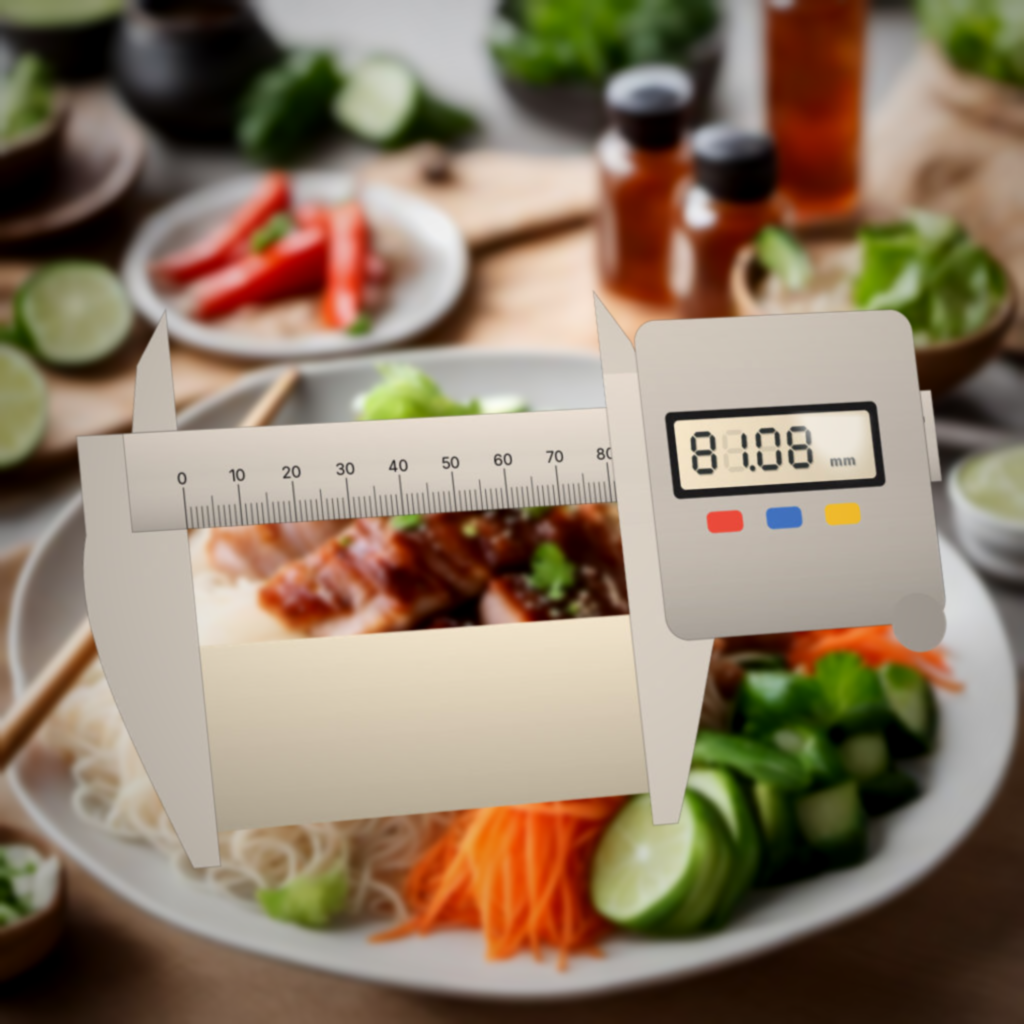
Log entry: 81.08 mm
